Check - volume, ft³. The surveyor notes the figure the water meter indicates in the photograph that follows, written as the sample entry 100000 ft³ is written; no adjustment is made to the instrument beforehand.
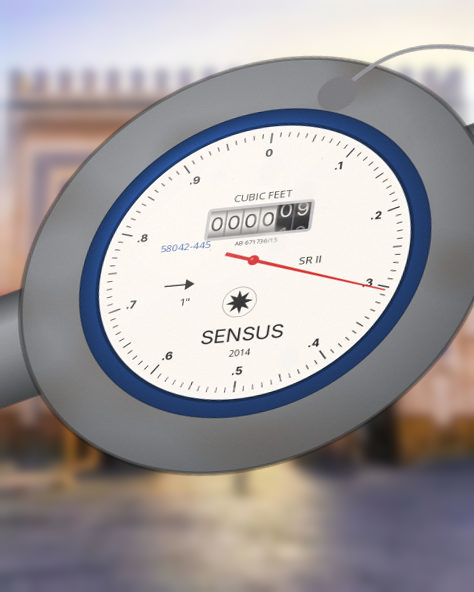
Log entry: 9.30 ft³
